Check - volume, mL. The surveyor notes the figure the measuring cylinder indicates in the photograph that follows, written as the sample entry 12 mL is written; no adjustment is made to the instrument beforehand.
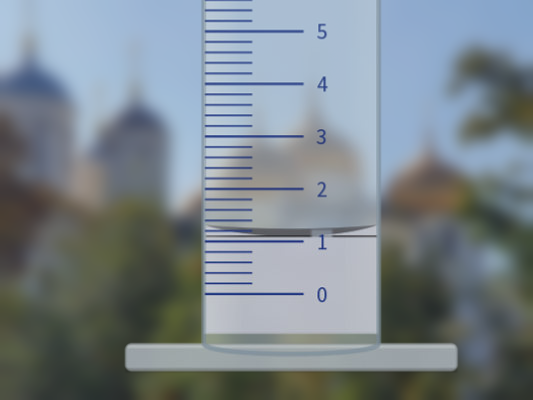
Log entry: 1.1 mL
